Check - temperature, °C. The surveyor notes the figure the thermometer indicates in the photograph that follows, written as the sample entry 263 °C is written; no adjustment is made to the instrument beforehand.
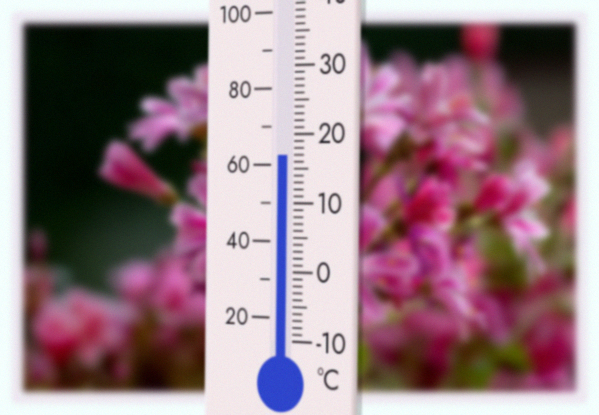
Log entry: 17 °C
